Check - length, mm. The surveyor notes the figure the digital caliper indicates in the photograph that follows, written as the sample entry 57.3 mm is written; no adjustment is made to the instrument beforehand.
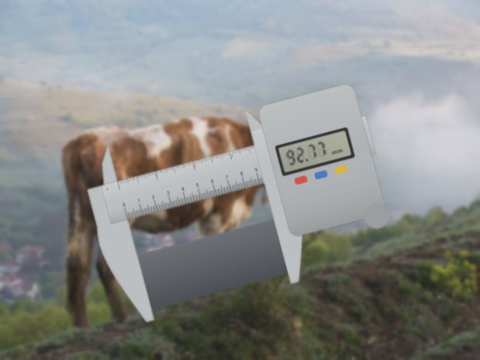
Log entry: 92.77 mm
